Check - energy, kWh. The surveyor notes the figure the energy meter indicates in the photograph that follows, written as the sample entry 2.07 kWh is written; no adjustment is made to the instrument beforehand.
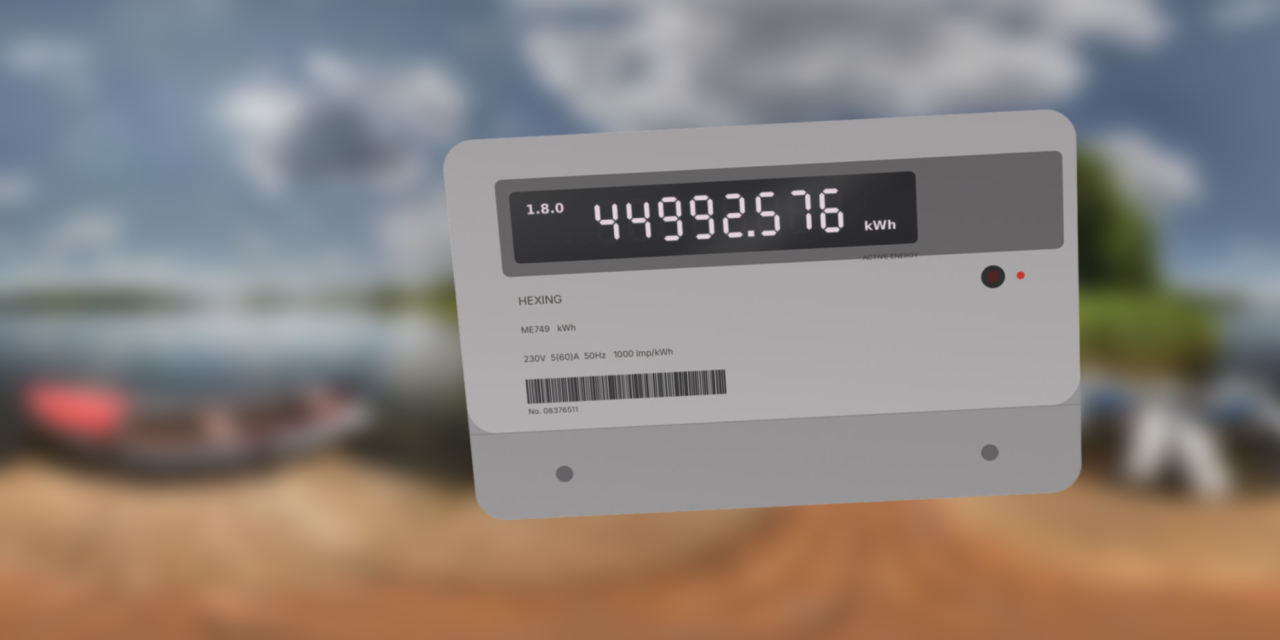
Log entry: 44992.576 kWh
